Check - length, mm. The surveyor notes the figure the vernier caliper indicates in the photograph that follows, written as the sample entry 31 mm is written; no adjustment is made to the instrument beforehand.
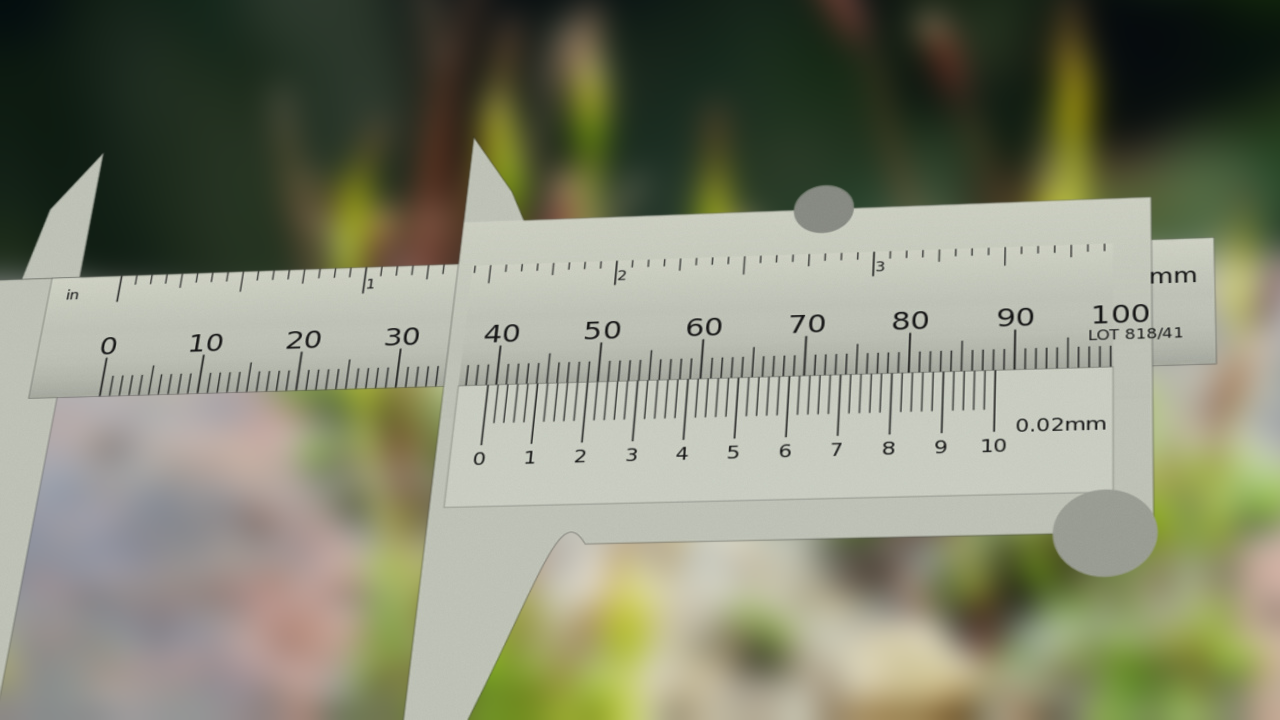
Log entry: 39.2 mm
